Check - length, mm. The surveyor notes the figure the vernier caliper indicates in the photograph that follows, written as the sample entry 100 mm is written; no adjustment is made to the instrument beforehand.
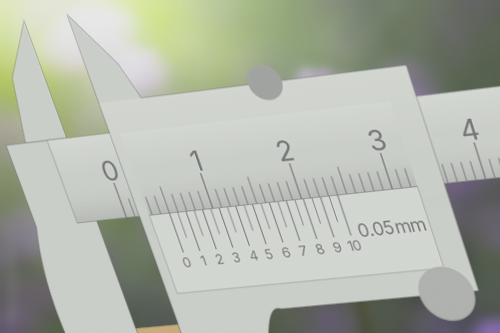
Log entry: 5.0 mm
